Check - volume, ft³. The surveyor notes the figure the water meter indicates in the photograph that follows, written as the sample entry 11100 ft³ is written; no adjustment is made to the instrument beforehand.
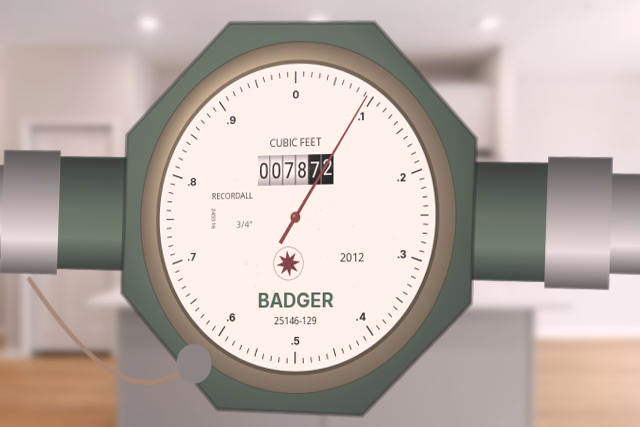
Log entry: 7872.09 ft³
